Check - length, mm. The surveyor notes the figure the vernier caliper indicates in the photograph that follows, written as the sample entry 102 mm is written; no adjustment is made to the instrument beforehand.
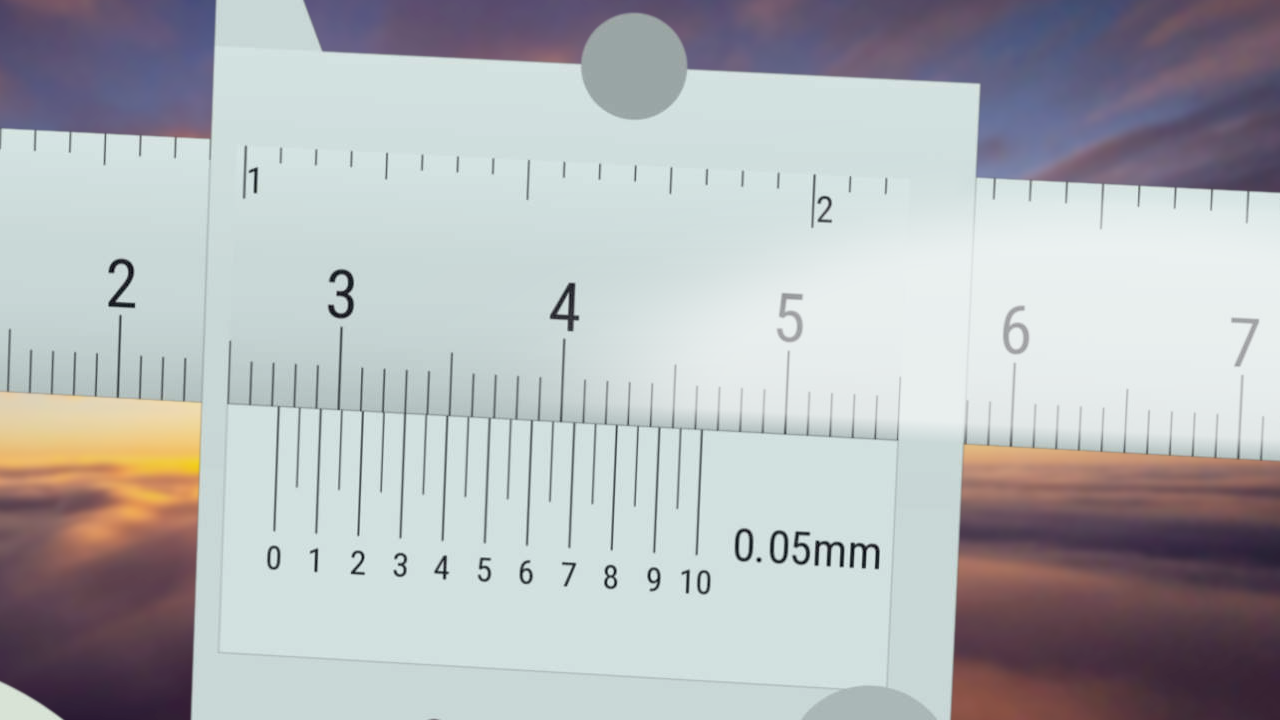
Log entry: 27.3 mm
